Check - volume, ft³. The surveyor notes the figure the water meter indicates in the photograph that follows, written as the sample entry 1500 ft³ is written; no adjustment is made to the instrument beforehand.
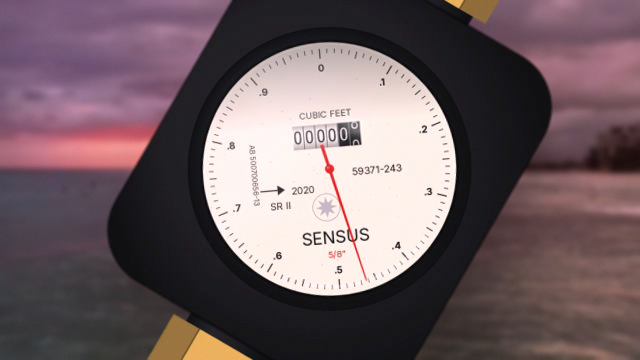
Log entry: 8.46 ft³
